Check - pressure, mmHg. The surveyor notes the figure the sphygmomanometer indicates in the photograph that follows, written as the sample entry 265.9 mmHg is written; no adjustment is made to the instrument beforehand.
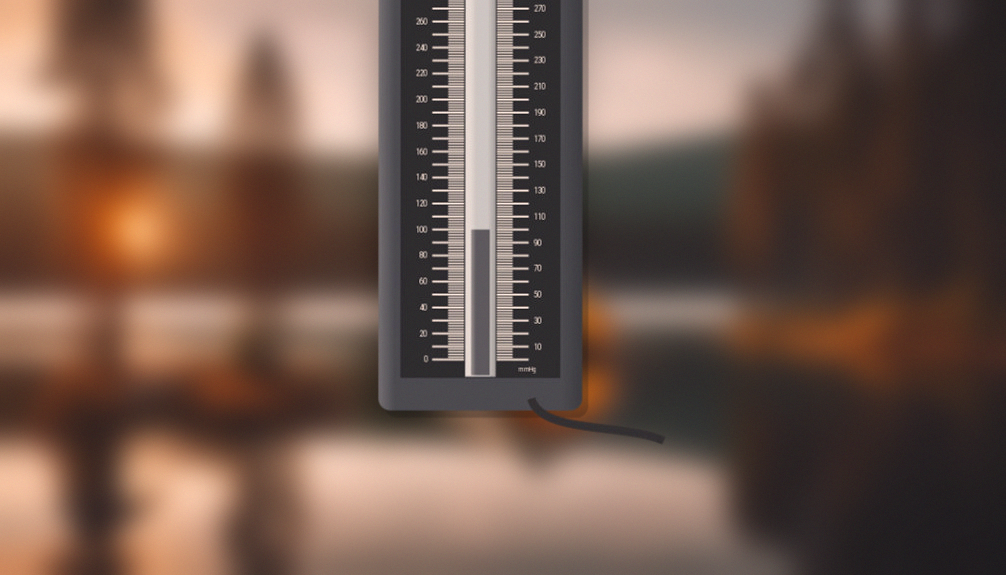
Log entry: 100 mmHg
